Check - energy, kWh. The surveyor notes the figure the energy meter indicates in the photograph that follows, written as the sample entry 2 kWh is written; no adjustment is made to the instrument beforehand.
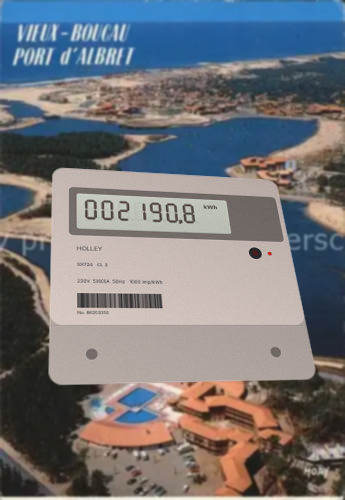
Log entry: 2190.8 kWh
